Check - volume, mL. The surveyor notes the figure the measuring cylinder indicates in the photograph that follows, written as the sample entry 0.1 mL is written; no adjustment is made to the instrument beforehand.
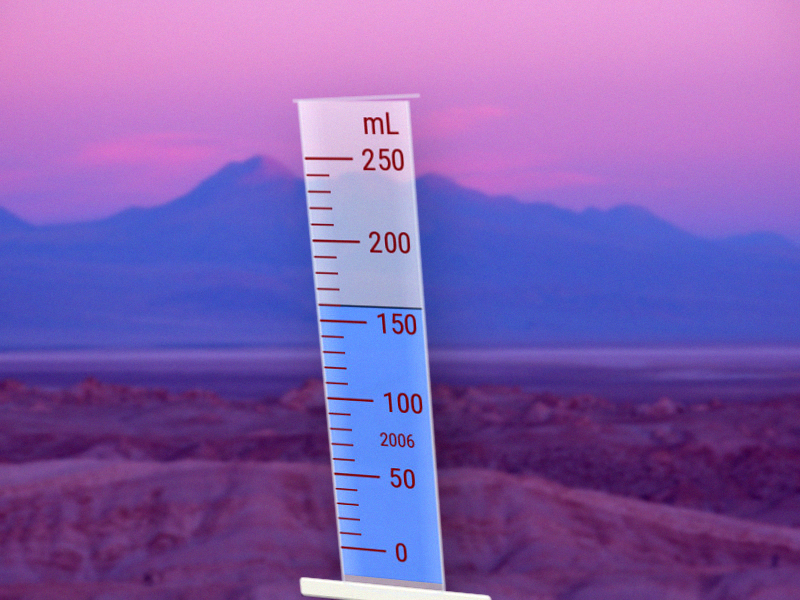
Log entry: 160 mL
